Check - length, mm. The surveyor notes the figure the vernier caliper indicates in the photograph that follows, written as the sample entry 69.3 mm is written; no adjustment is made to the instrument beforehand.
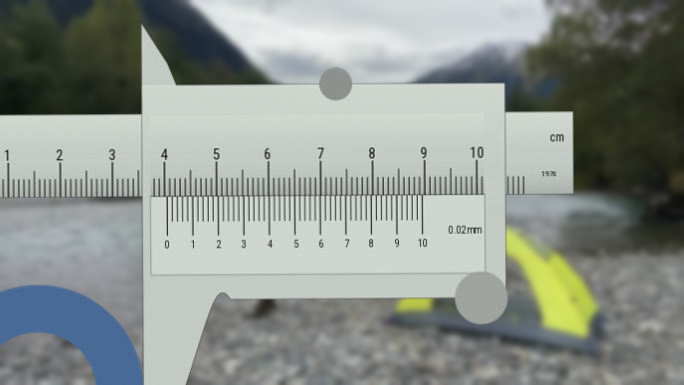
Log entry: 40.5 mm
